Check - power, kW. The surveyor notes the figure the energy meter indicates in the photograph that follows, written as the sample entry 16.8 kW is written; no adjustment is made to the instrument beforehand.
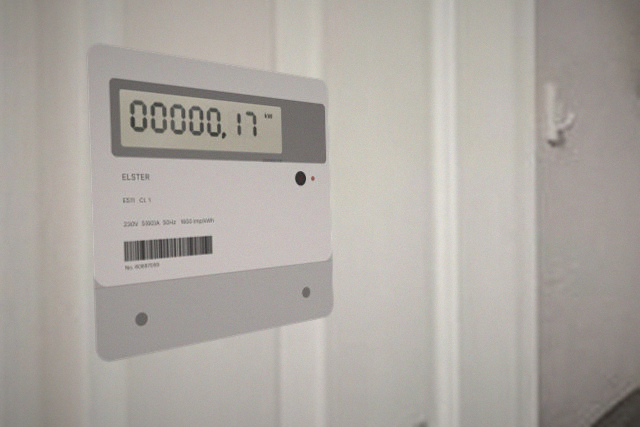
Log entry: 0.17 kW
